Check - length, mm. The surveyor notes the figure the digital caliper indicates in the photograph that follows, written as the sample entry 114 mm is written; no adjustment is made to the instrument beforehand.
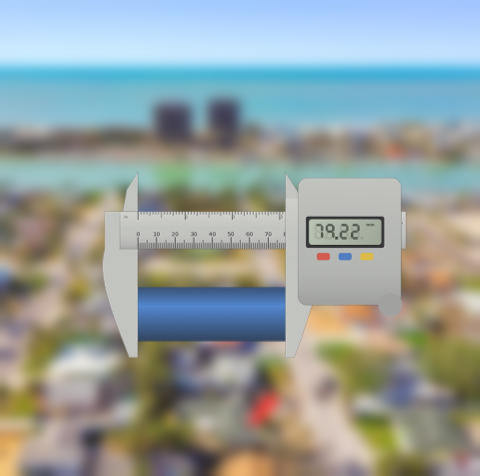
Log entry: 79.22 mm
